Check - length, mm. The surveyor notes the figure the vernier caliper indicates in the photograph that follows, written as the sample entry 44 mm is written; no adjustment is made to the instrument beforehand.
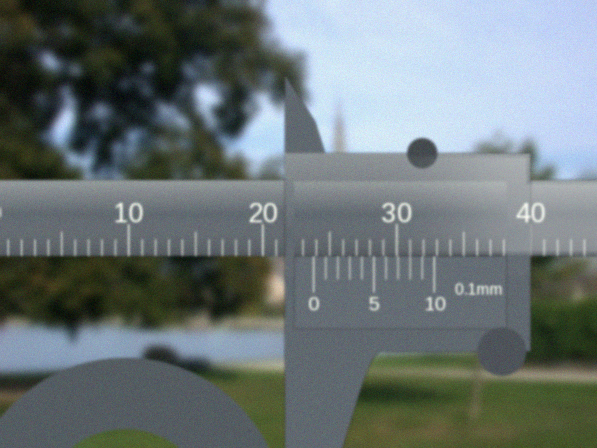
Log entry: 23.8 mm
